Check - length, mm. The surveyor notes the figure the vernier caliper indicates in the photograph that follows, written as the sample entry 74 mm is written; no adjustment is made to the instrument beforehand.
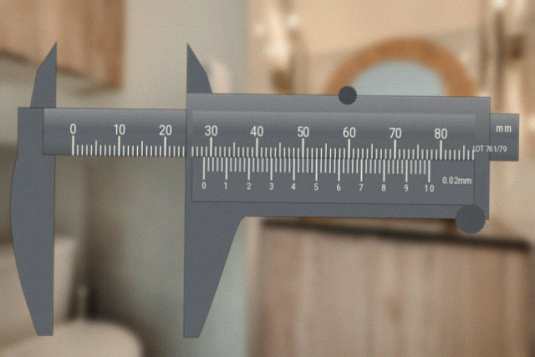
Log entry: 28.5 mm
